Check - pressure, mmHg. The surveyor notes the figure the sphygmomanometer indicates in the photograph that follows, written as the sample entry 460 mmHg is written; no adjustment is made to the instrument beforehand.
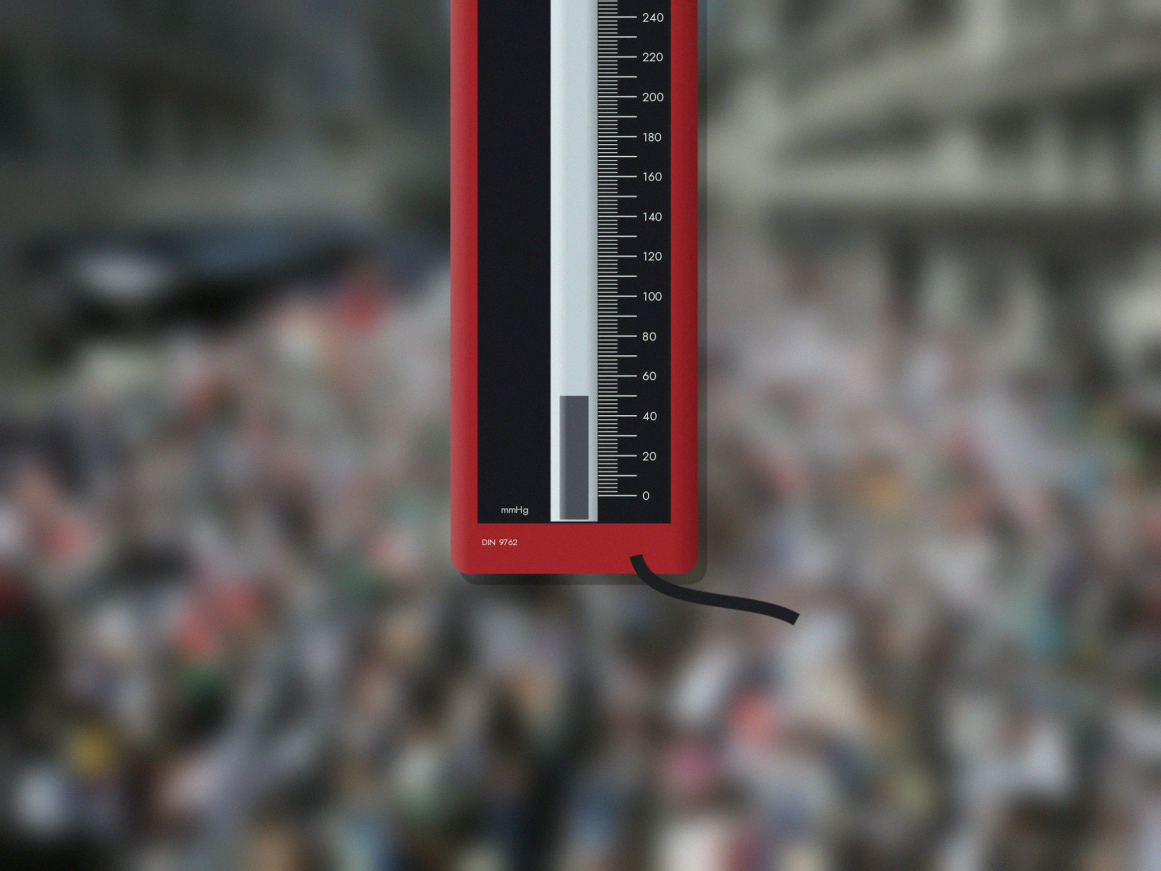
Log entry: 50 mmHg
